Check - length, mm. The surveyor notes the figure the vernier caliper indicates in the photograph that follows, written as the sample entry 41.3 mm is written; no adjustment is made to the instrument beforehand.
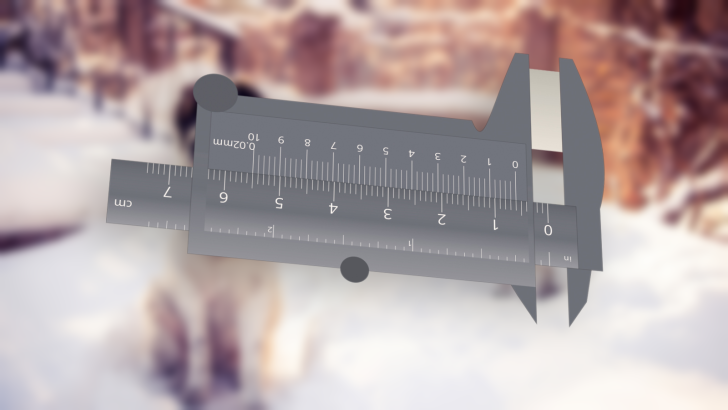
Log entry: 6.0 mm
